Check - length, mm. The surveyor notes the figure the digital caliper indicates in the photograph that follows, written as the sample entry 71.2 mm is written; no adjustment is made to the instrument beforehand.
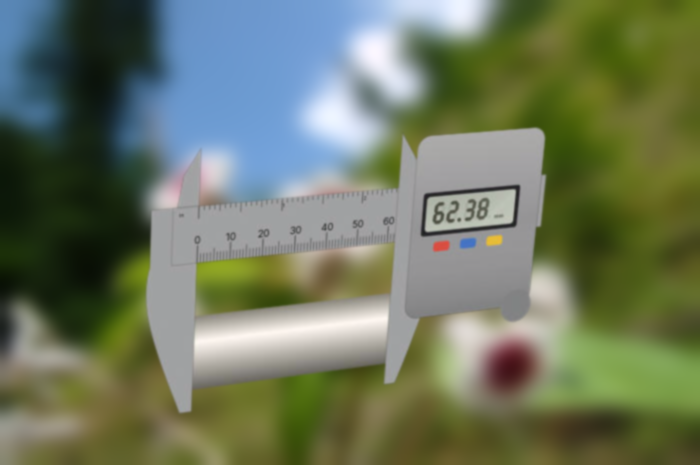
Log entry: 62.38 mm
